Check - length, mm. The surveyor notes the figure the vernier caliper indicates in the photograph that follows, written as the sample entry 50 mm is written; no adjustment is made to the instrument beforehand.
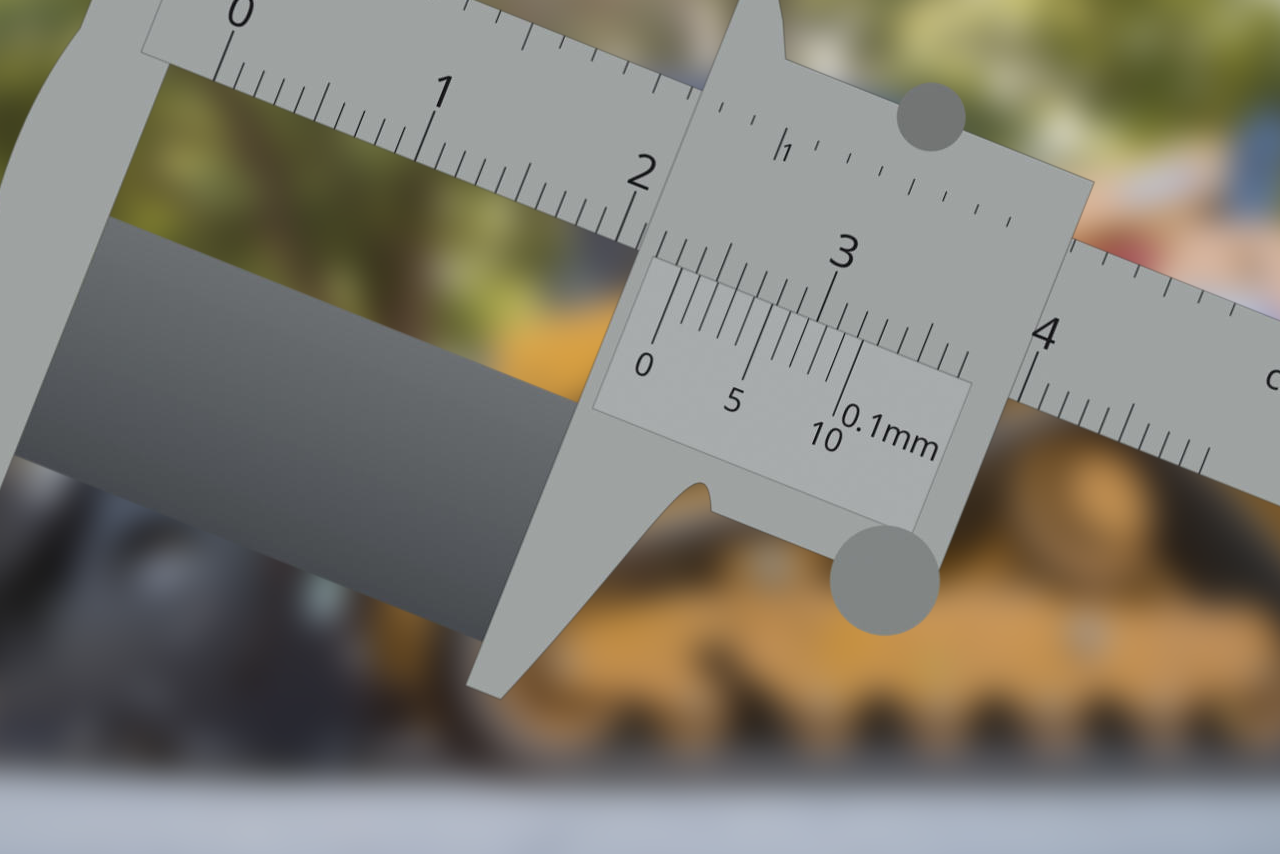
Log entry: 23.3 mm
